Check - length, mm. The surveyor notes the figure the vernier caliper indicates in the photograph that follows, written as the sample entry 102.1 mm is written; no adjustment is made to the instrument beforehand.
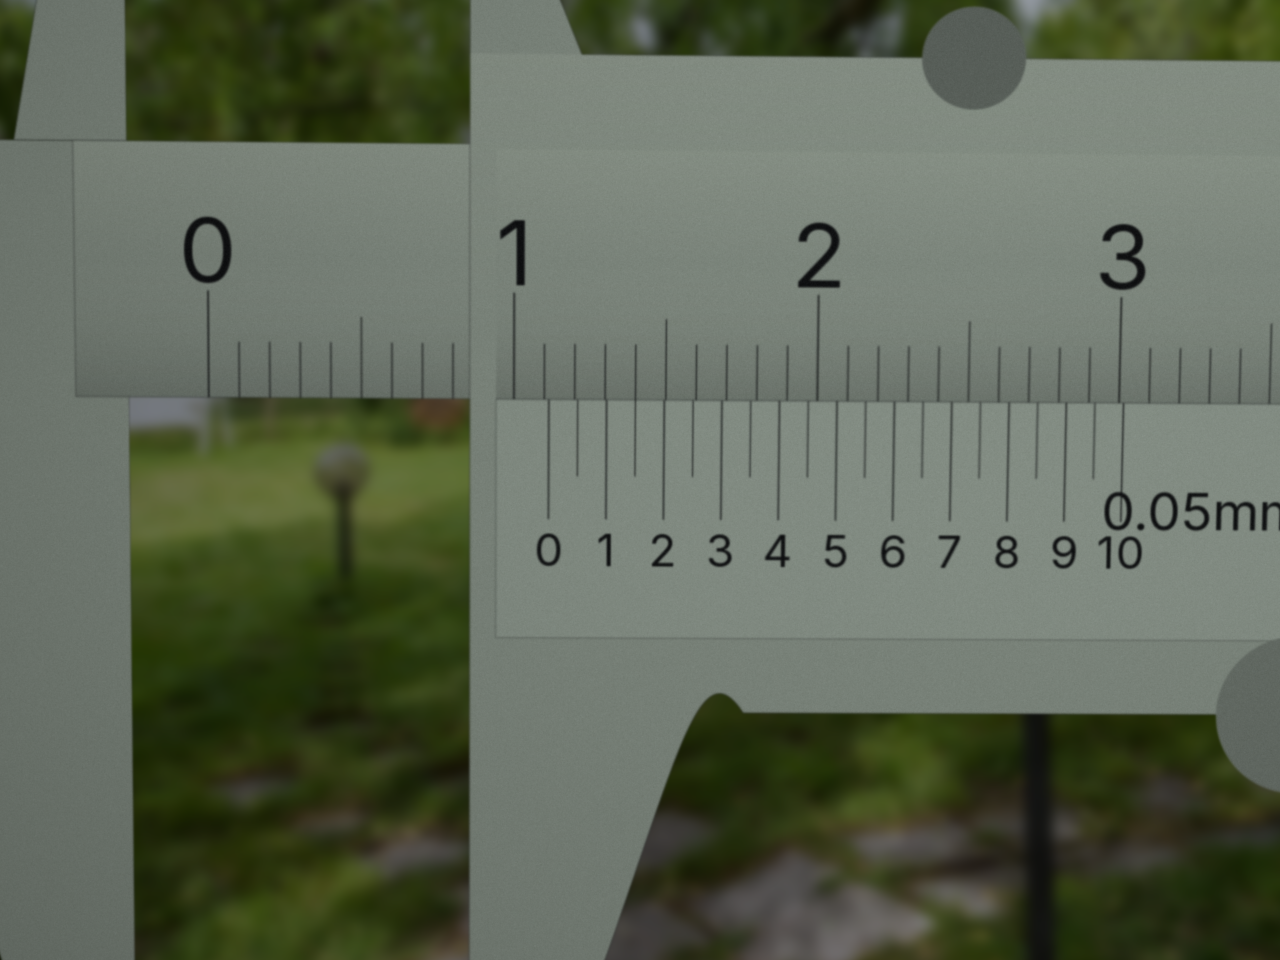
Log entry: 11.15 mm
